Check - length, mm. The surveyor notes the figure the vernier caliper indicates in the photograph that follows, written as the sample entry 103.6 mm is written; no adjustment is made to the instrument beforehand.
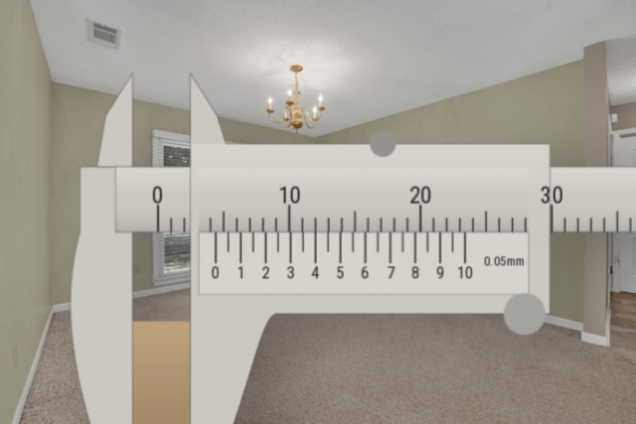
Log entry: 4.4 mm
